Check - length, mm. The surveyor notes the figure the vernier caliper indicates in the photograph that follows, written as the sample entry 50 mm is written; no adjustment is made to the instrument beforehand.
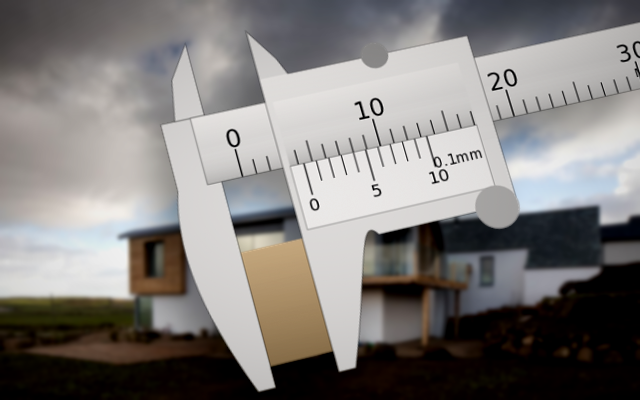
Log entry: 4.4 mm
